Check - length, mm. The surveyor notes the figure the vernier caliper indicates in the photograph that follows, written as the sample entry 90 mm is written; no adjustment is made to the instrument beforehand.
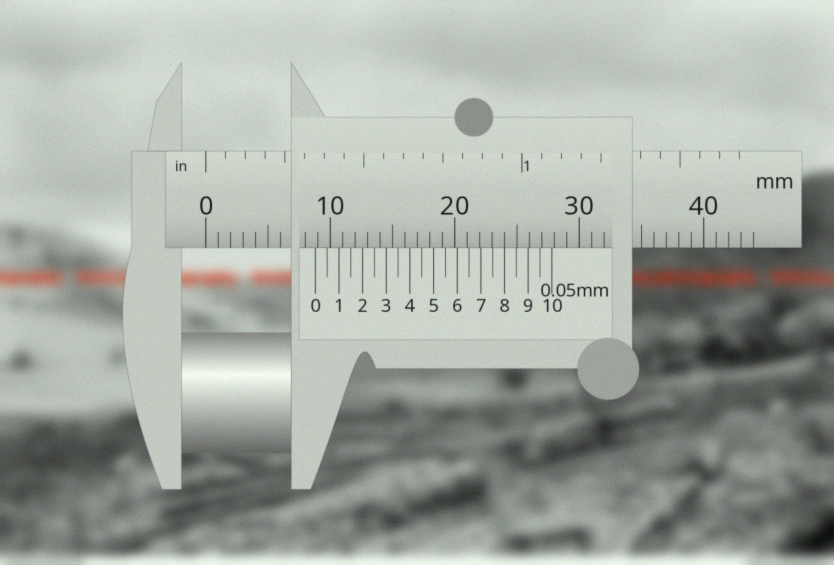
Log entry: 8.8 mm
